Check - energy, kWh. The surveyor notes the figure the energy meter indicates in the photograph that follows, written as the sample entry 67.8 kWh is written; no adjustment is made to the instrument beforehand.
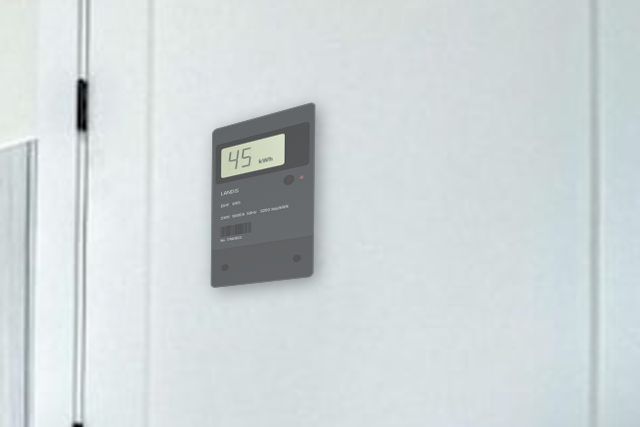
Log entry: 45 kWh
